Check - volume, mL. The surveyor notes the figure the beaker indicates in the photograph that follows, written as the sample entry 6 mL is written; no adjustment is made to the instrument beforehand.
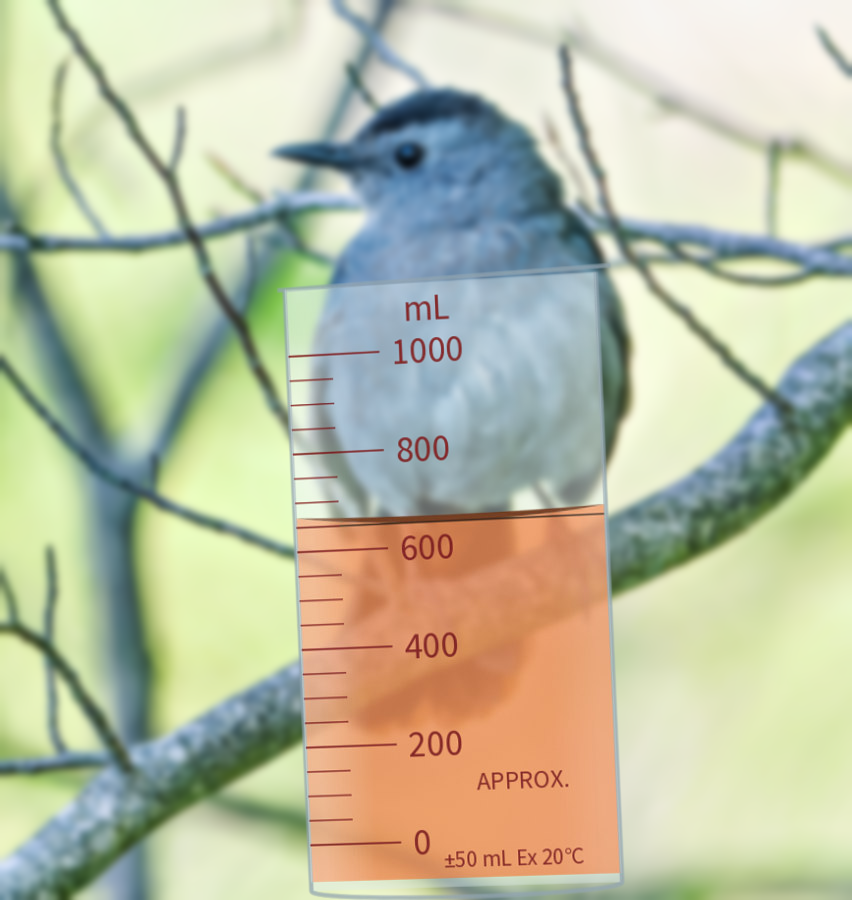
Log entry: 650 mL
